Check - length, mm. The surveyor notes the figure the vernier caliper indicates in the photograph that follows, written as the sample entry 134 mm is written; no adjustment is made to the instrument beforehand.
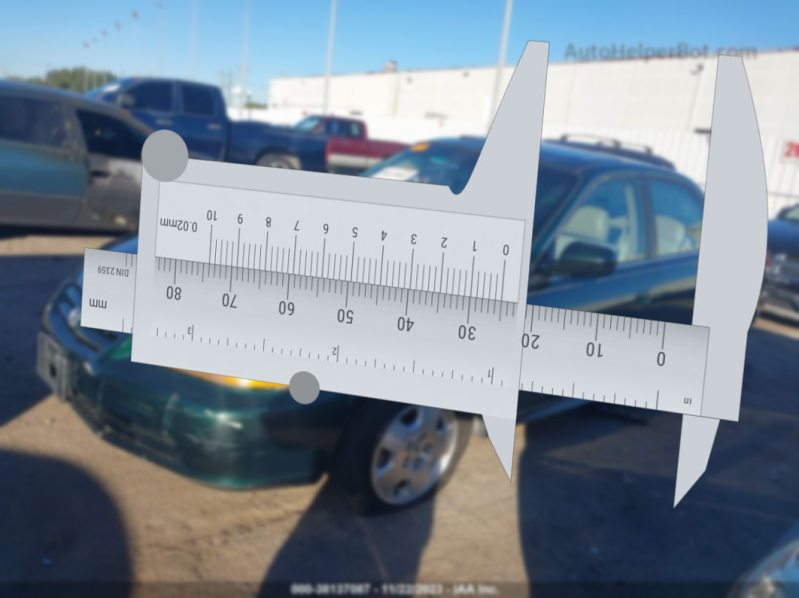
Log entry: 25.0 mm
